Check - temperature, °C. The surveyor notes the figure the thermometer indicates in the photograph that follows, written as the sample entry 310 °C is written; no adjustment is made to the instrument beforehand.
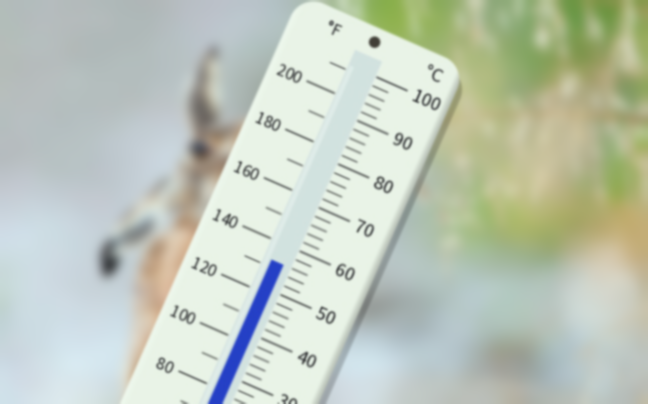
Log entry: 56 °C
